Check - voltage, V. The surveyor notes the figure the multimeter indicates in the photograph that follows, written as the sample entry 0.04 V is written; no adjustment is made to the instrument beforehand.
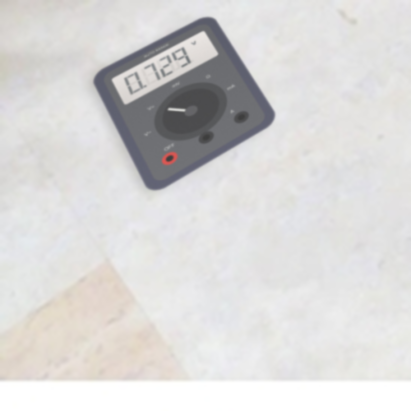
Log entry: 0.729 V
